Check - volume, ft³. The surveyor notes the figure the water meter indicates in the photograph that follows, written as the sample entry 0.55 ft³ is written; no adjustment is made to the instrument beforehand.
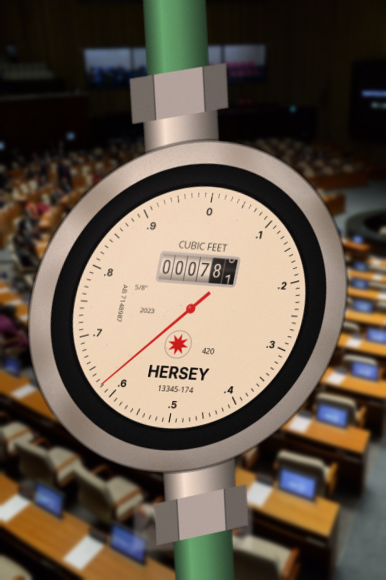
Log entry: 780.62 ft³
